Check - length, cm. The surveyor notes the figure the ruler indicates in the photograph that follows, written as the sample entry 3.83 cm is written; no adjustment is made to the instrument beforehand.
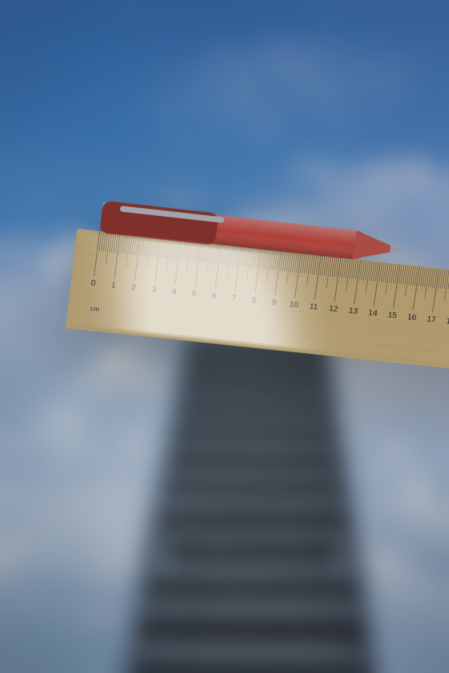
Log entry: 15 cm
